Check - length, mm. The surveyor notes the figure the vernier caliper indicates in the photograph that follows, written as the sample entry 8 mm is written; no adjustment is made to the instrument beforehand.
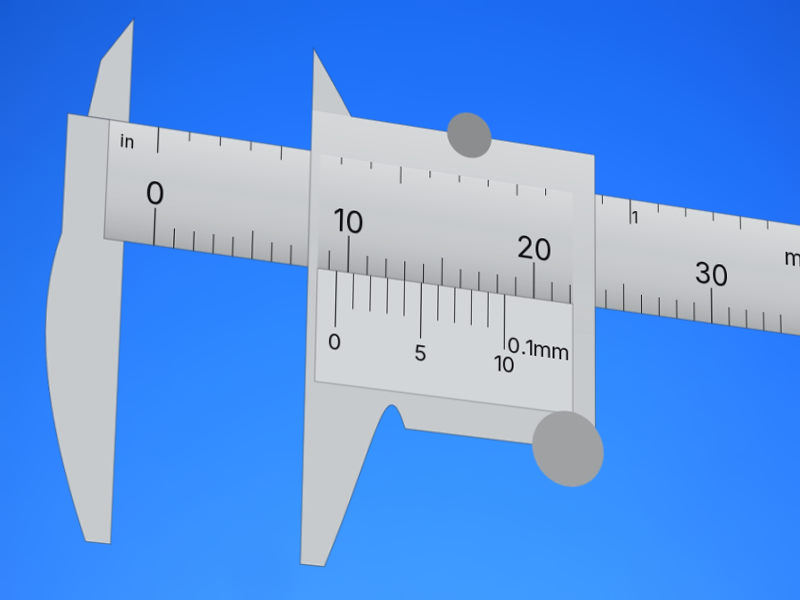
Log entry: 9.4 mm
